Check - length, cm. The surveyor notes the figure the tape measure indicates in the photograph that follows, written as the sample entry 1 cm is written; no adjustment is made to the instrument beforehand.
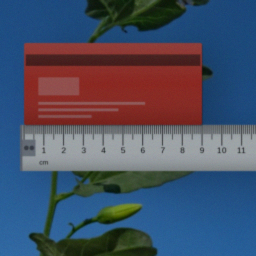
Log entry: 9 cm
